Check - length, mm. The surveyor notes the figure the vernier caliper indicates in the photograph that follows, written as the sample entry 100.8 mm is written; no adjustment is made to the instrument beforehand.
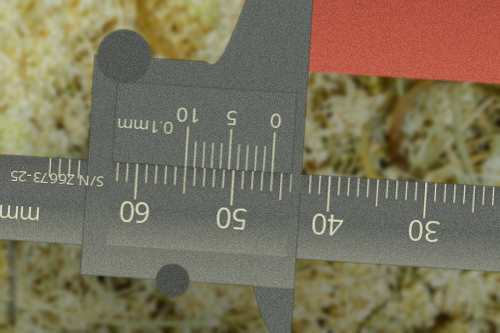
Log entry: 46.0 mm
